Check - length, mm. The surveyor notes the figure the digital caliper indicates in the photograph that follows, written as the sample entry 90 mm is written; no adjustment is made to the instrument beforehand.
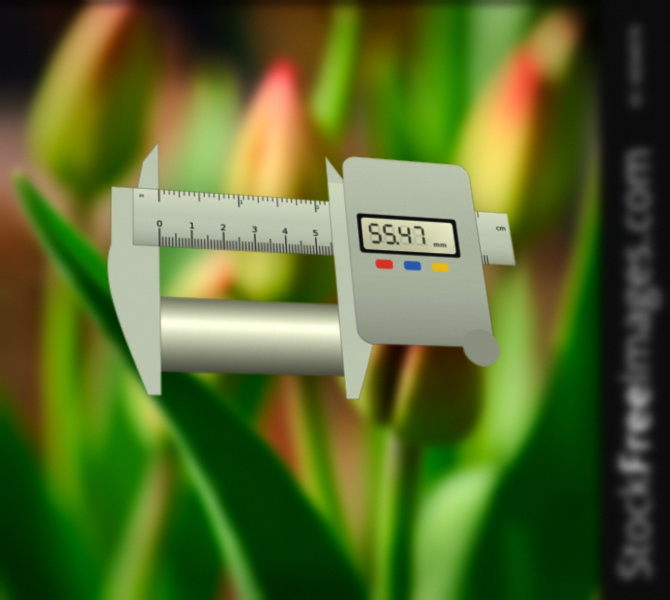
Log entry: 55.47 mm
